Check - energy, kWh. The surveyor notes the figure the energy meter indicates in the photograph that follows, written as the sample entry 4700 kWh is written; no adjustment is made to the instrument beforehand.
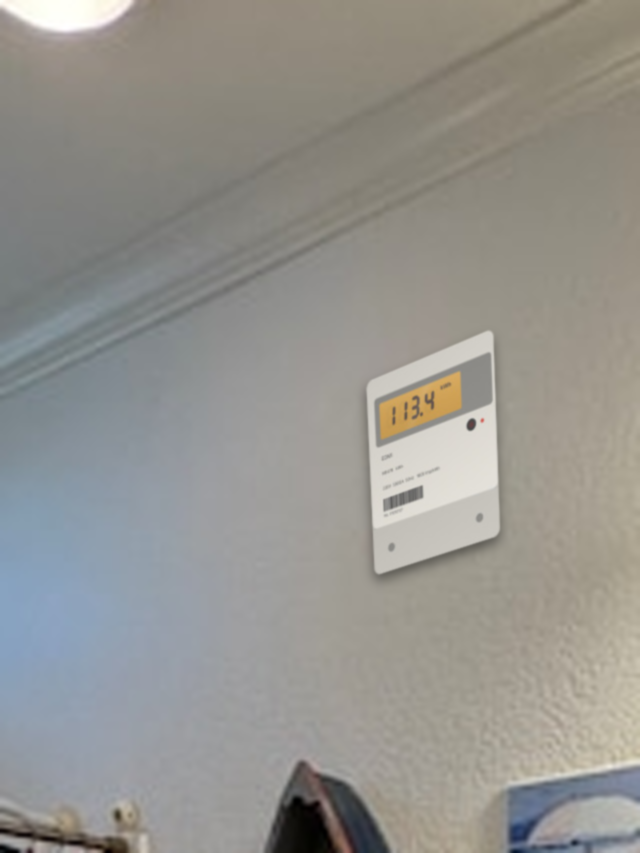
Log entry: 113.4 kWh
